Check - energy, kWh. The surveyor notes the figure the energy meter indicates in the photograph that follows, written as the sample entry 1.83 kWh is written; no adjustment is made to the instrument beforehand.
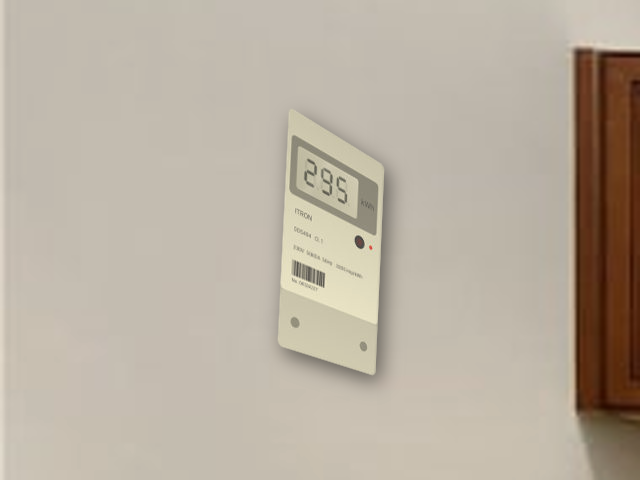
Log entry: 295 kWh
